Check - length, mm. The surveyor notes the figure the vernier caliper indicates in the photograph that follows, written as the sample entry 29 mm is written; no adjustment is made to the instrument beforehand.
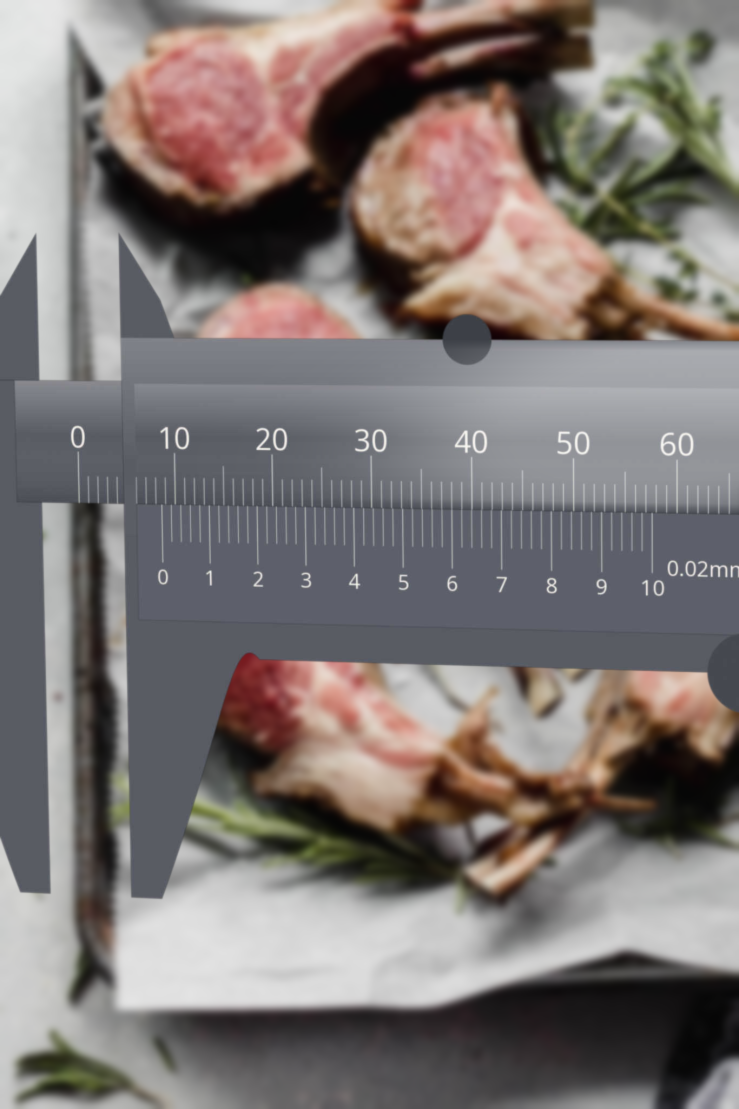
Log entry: 8.6 mm
